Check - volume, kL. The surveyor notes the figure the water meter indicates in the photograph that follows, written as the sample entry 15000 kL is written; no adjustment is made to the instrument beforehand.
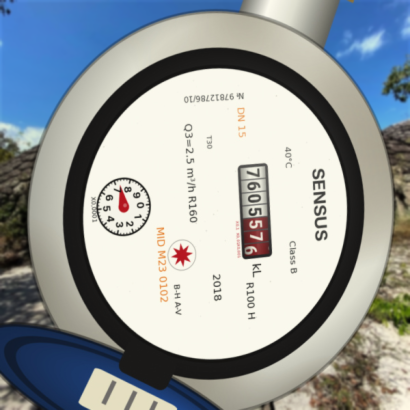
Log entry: 7605.5757 kL
